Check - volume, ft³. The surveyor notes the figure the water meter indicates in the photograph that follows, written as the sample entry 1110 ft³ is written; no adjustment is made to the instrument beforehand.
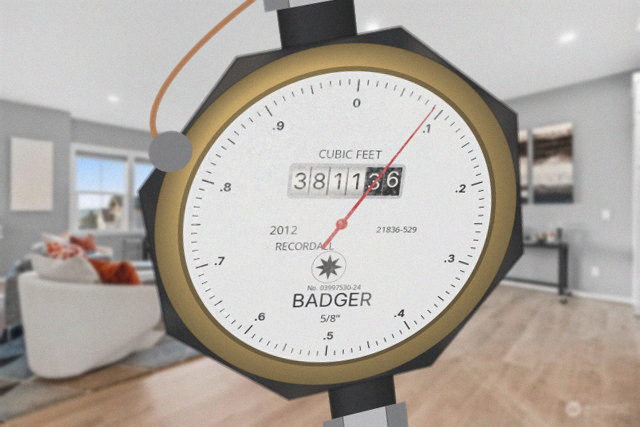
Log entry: 381136.09 ft³
